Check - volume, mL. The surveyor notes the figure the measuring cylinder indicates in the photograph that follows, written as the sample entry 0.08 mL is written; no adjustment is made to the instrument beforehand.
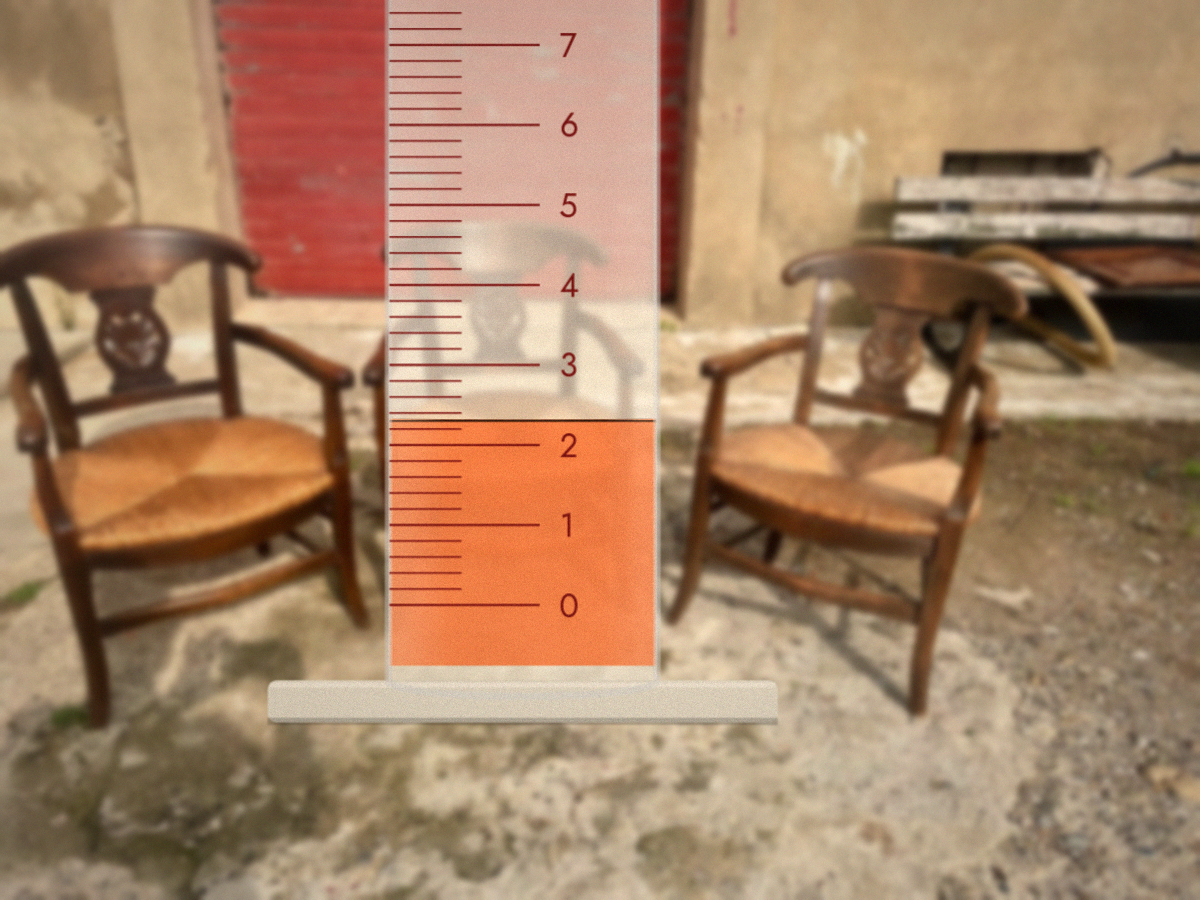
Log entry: 2.3 mL
